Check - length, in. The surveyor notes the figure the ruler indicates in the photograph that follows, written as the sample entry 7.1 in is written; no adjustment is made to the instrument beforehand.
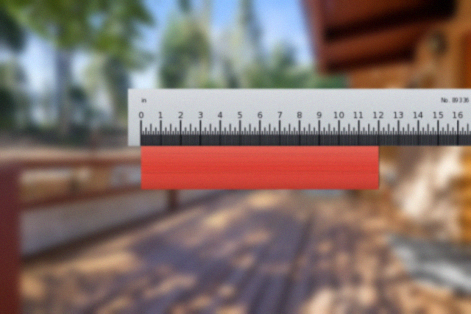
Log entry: 12 in
